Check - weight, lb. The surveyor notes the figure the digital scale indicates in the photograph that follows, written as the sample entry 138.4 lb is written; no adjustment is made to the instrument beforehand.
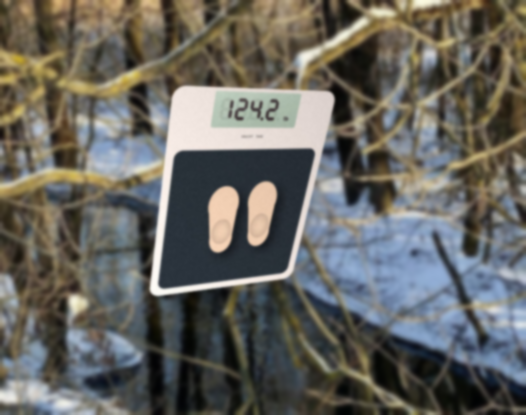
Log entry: 124.2 lb
